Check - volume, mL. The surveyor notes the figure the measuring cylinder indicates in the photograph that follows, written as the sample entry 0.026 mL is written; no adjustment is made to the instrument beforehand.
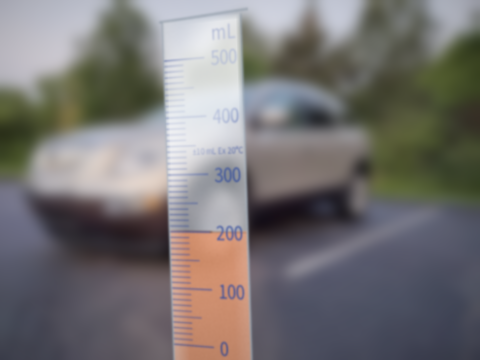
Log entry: 200 mL
